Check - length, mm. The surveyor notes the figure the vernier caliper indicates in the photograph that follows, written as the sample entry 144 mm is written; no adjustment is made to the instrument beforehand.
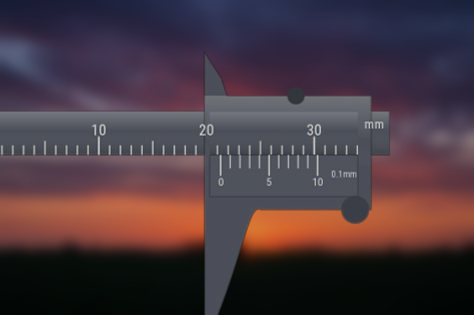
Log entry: 21.3 mm
